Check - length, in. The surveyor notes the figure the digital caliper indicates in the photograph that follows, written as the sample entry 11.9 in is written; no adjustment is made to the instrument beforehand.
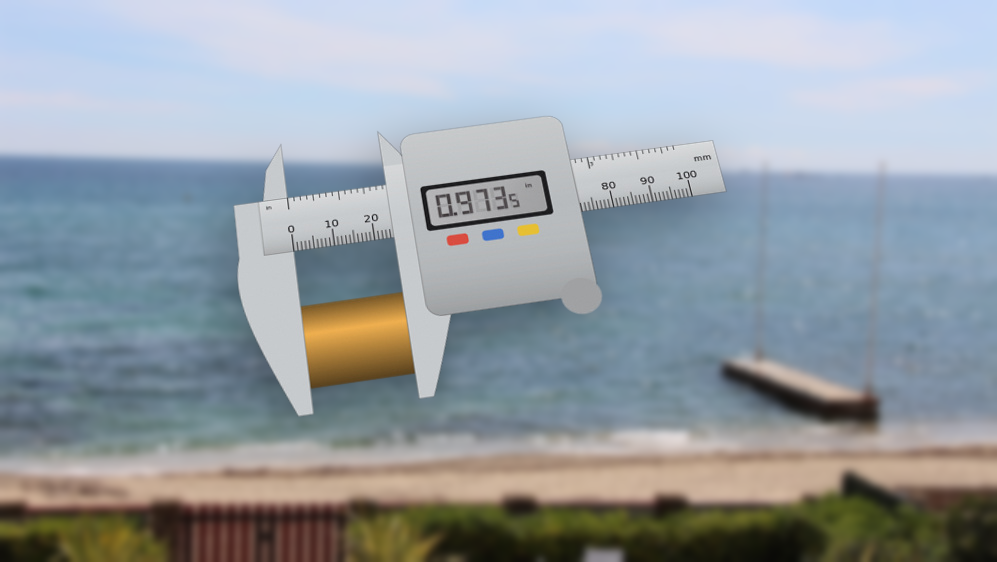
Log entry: 0.9735 in
